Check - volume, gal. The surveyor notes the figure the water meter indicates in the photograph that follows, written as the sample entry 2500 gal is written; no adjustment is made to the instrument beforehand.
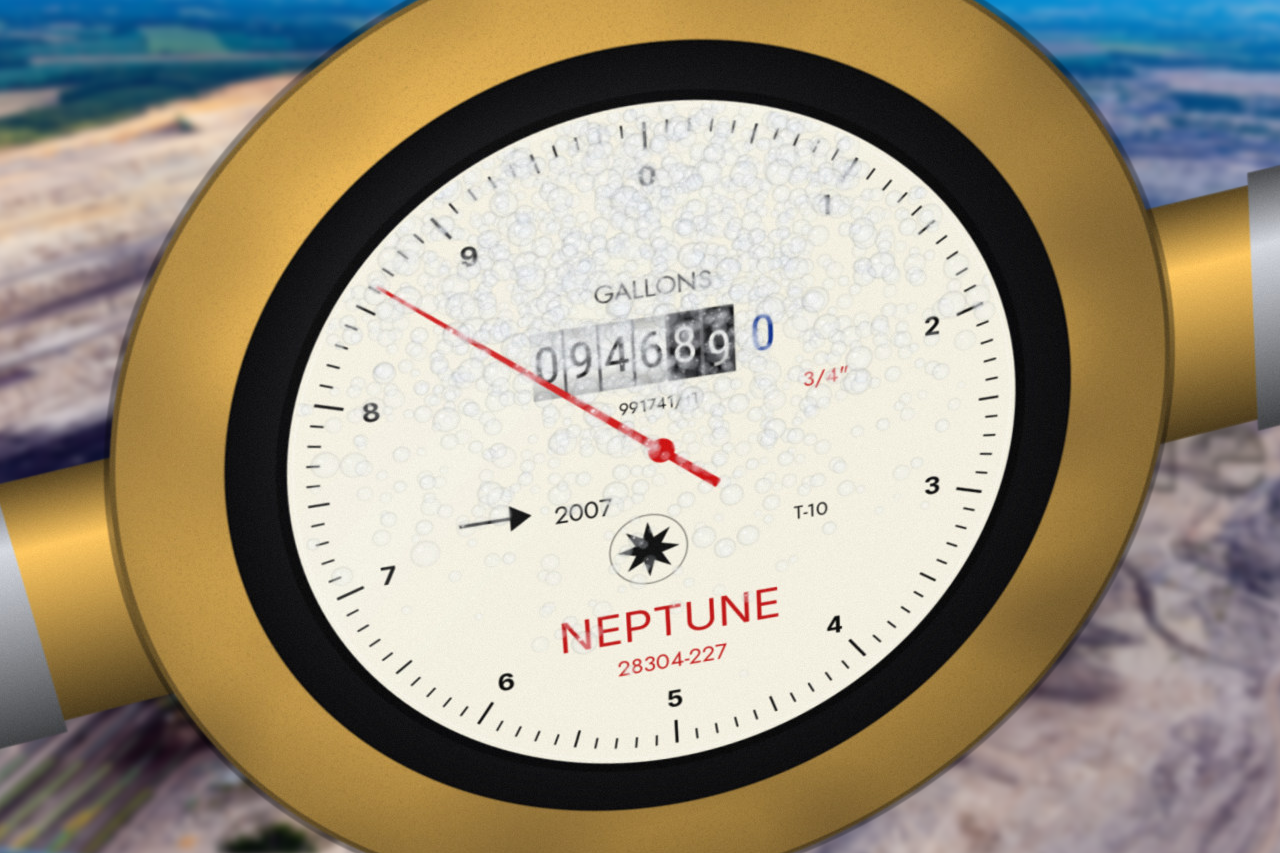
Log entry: 946888.6 gal
